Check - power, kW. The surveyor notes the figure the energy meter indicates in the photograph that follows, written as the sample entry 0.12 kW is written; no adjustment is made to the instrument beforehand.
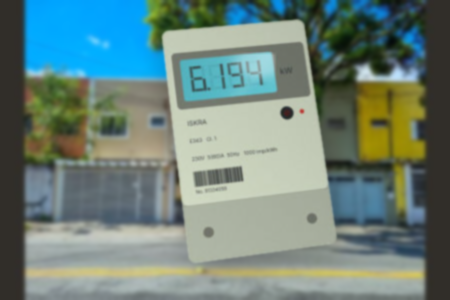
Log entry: 6.194 kW
